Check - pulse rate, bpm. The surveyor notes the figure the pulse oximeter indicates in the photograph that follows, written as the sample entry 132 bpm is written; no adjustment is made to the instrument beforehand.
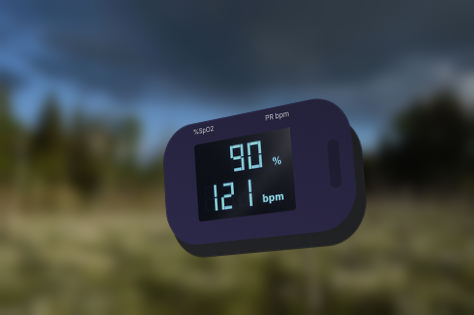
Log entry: 121 bpm
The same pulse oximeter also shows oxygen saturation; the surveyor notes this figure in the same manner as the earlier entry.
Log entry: 90 %
